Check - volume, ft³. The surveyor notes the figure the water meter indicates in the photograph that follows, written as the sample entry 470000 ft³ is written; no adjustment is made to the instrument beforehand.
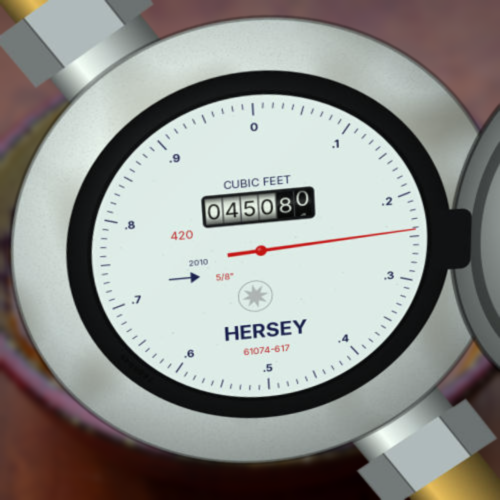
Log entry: 45080.24 ft³
